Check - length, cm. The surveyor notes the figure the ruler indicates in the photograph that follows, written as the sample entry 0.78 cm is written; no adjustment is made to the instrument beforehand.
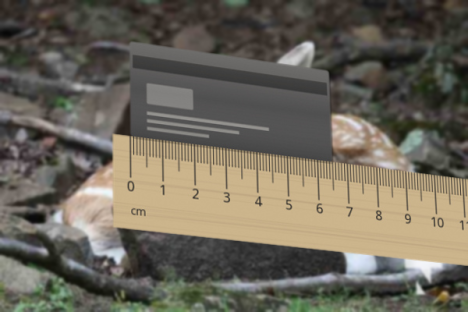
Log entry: 6.5 cm
